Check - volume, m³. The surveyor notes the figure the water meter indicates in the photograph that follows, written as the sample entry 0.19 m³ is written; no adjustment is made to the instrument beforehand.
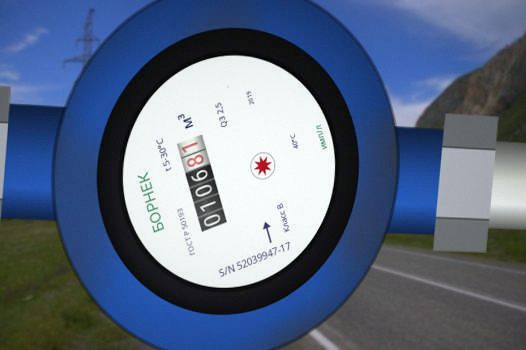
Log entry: 106.81 m³
